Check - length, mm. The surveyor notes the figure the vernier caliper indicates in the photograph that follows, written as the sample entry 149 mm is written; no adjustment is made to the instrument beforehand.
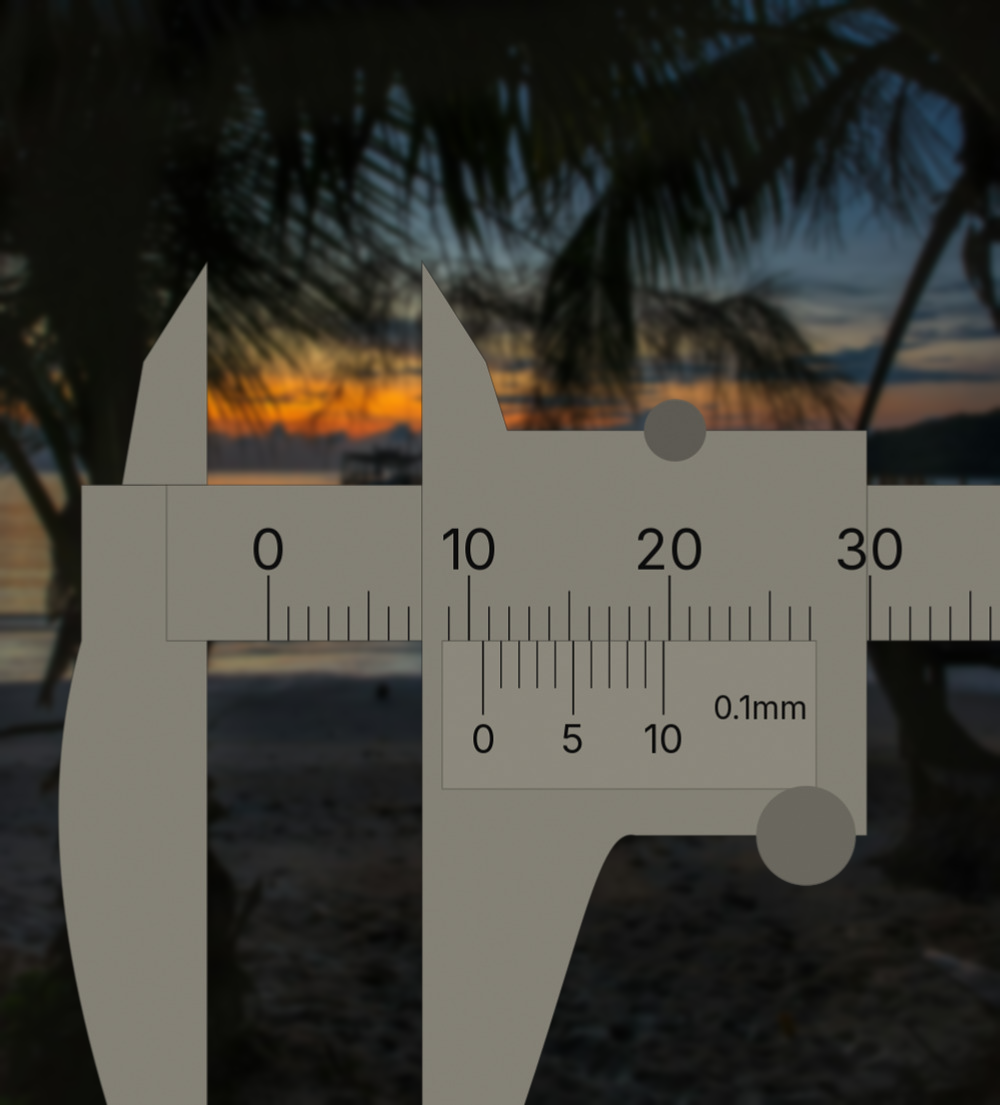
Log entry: 10.7 mm
